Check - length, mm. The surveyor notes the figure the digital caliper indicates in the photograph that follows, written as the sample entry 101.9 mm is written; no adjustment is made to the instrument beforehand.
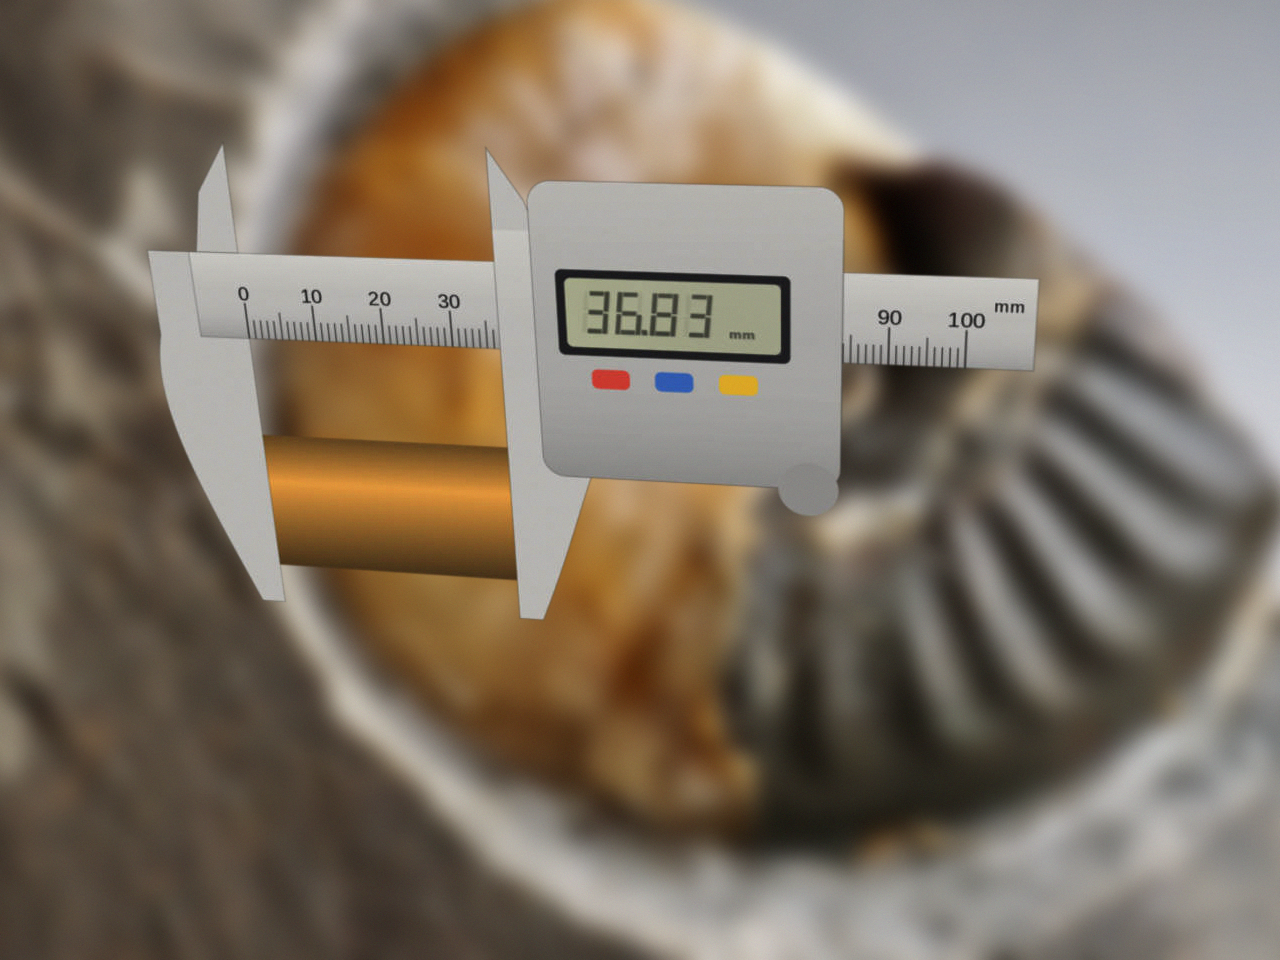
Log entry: 36.83 mm
